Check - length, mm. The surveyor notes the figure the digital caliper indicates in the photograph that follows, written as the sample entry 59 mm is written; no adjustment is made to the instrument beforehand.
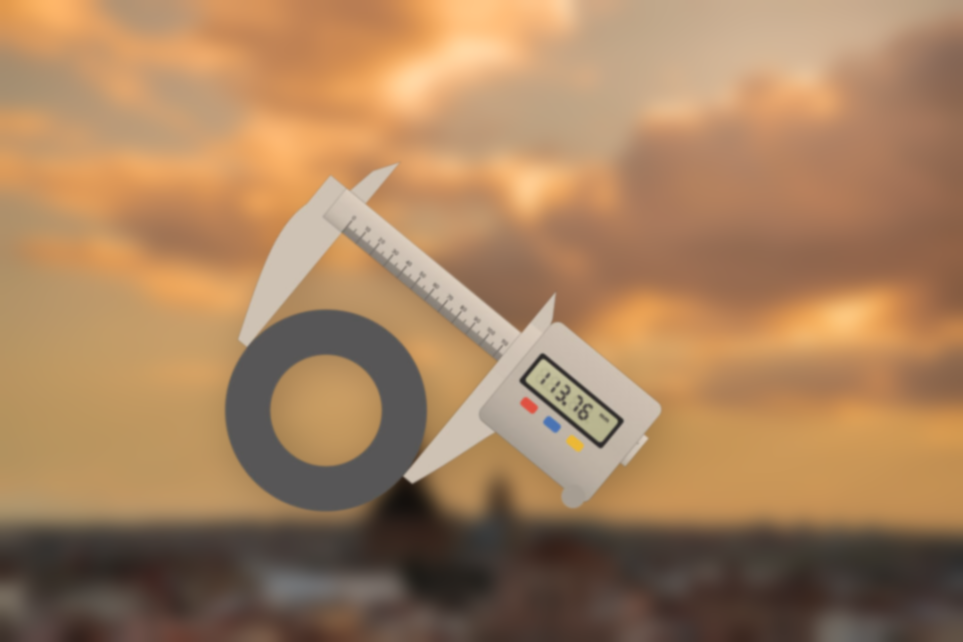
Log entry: 113.76 mm
